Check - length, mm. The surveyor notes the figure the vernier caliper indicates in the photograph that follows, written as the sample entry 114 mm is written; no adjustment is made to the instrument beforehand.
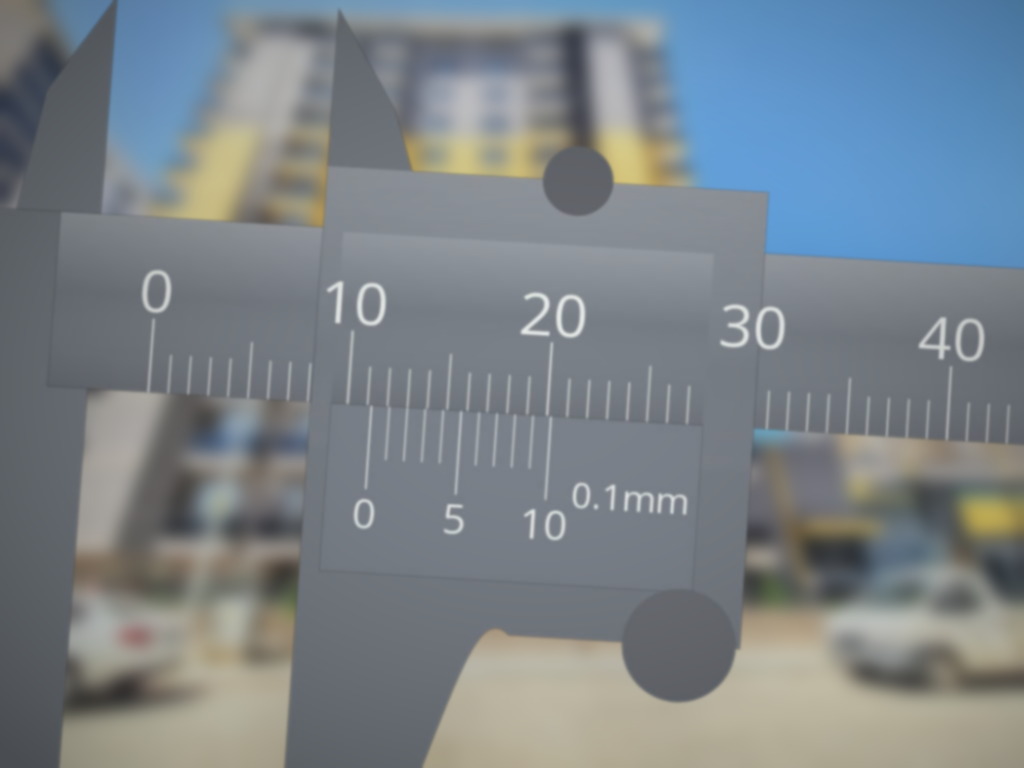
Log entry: 11.2 mm
